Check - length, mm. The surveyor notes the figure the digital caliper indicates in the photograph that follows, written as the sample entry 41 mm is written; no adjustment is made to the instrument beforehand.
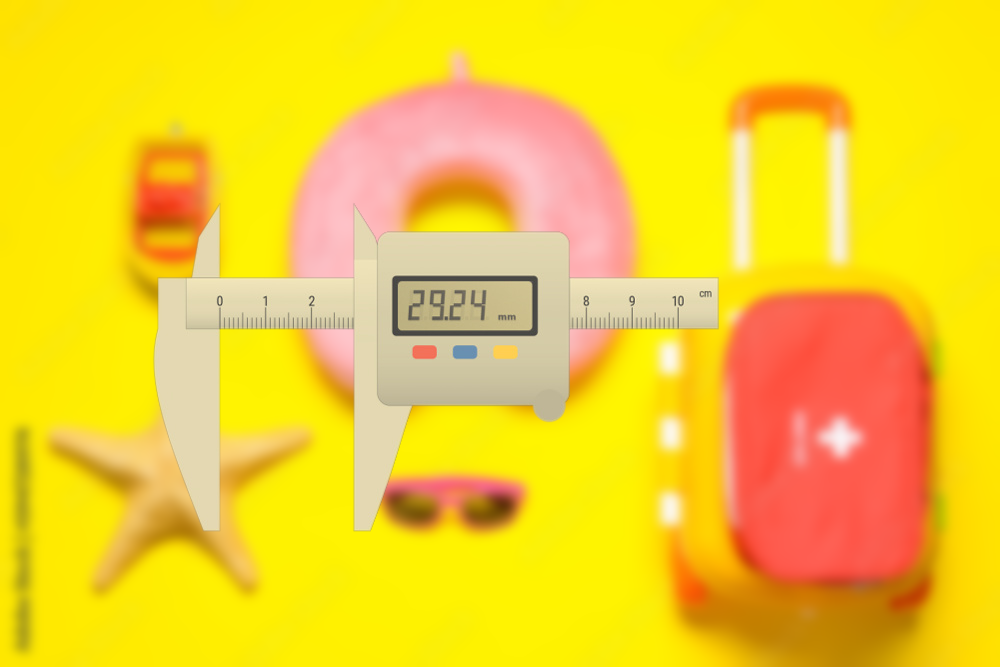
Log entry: 29.24 mm
